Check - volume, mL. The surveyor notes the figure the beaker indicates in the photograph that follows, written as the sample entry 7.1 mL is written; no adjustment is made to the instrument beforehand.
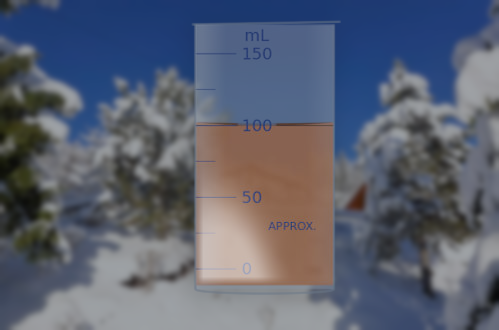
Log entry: 100 mL
